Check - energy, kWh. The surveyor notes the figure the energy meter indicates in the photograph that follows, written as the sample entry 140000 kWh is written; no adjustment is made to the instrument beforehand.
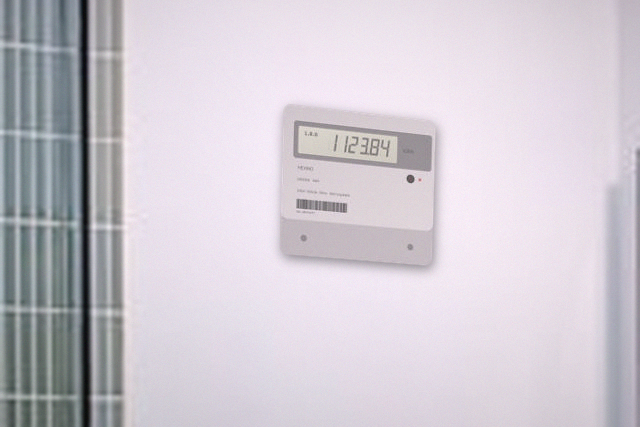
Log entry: 1123.84 kWh
